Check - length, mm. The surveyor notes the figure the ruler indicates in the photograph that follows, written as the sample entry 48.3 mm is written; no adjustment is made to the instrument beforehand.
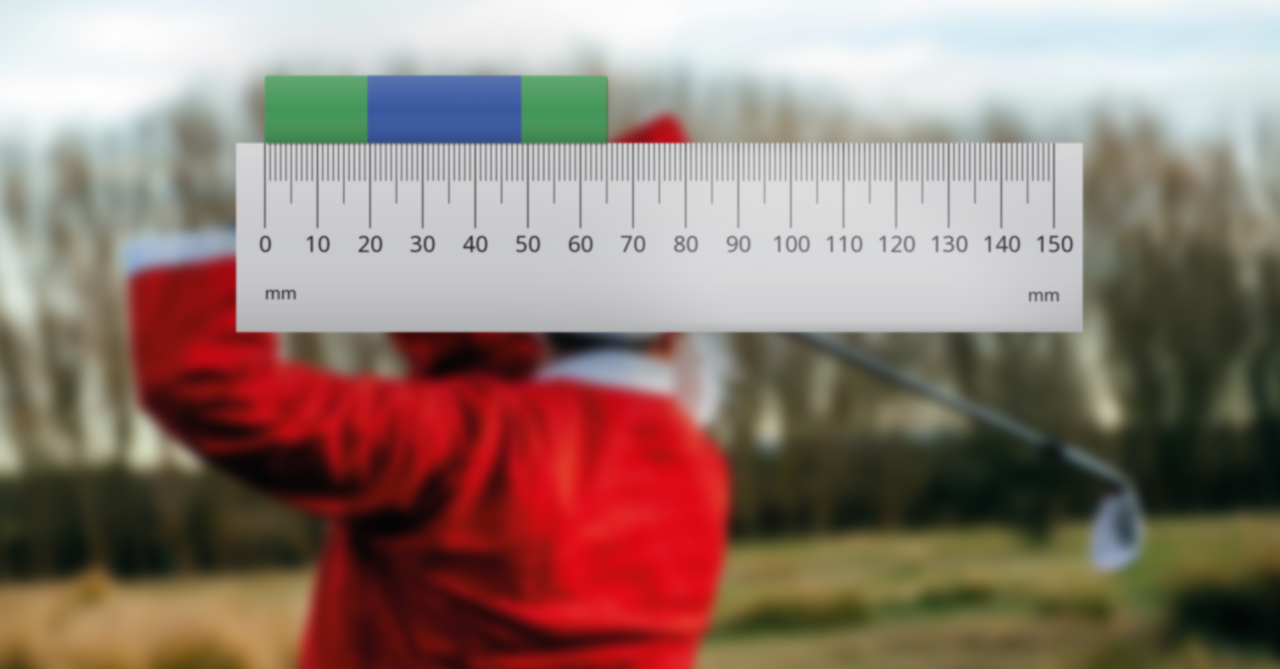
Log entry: 65 mm
